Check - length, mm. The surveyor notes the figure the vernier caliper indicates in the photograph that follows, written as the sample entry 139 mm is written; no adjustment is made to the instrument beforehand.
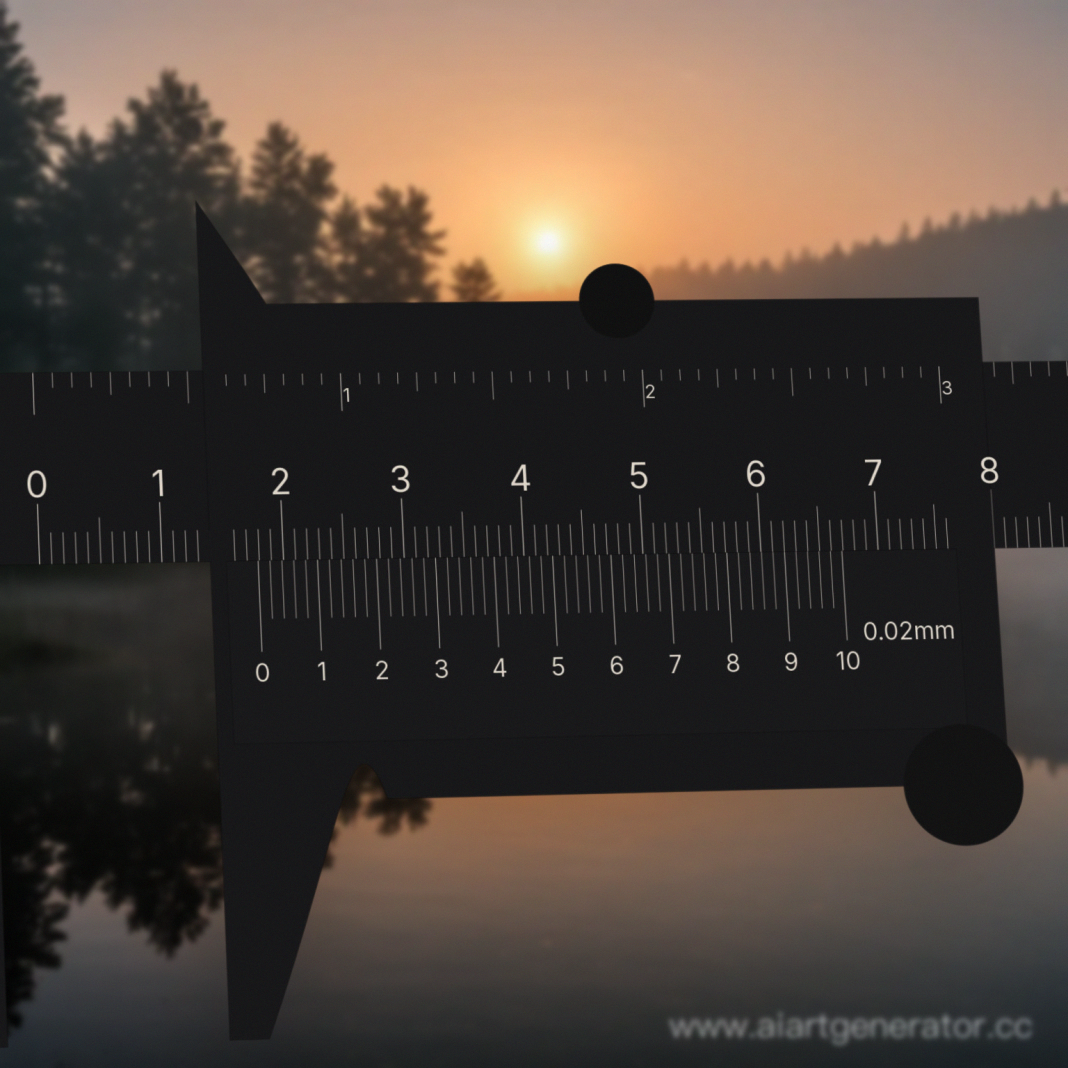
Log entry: 17.9 mm
